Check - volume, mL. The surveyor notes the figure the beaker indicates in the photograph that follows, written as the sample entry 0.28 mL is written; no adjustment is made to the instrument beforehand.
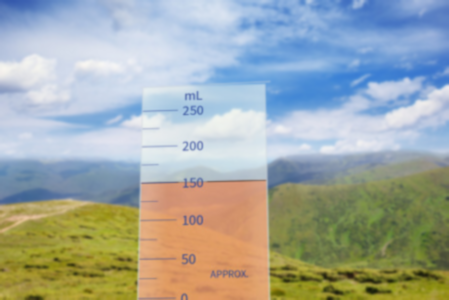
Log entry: 150 mL
